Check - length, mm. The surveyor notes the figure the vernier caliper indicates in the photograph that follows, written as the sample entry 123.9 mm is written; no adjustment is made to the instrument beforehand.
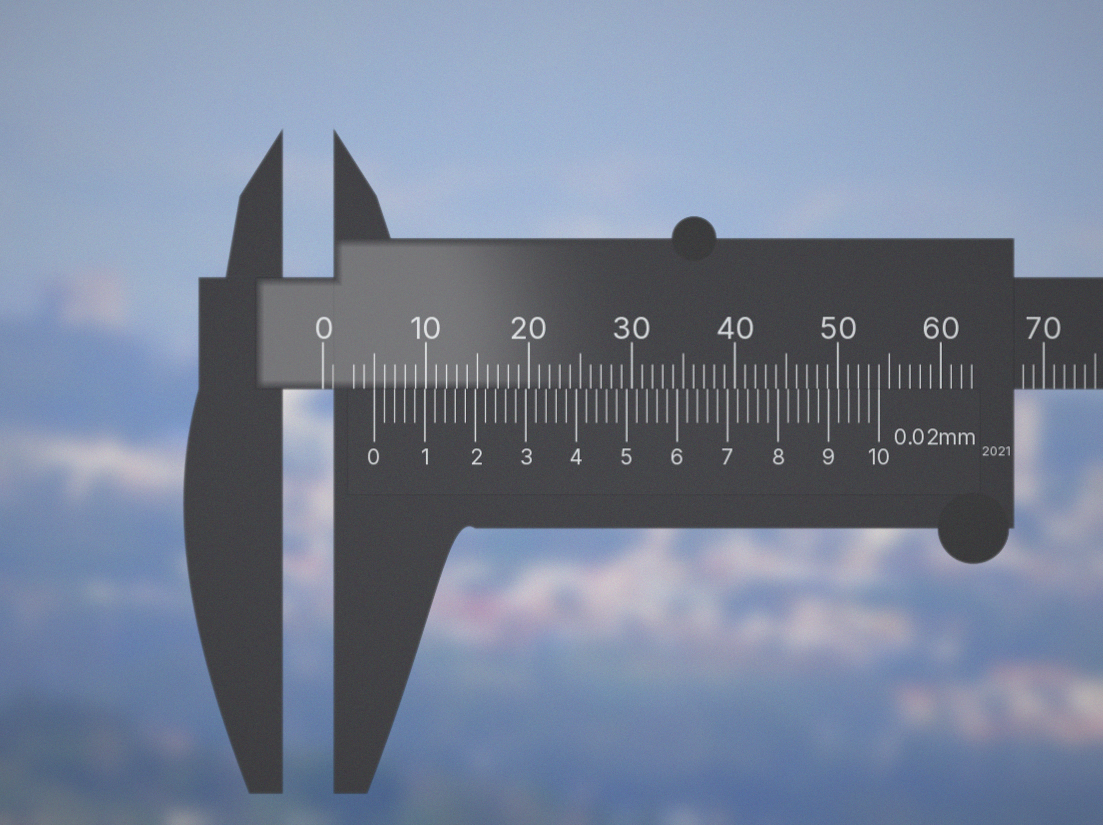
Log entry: 5.0 mm
